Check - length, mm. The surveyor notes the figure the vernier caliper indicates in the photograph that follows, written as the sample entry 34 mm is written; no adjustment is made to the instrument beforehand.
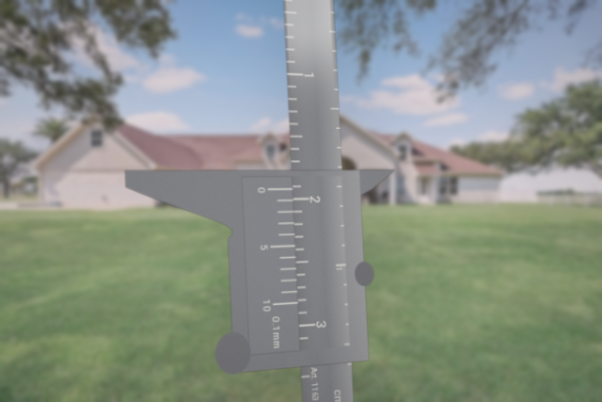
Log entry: 19.2 mm
